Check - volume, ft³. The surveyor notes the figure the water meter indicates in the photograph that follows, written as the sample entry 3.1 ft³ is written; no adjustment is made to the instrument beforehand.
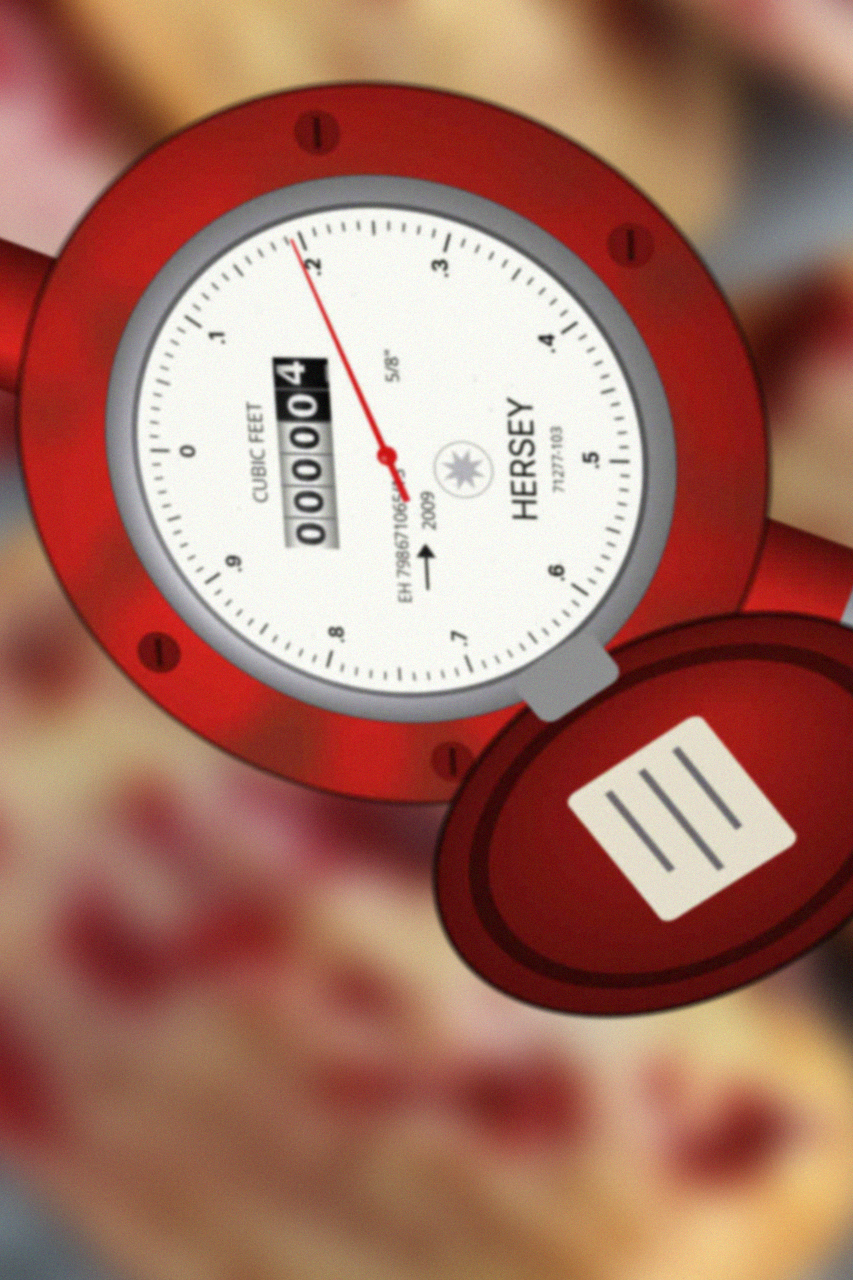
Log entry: 4.19 ft³
